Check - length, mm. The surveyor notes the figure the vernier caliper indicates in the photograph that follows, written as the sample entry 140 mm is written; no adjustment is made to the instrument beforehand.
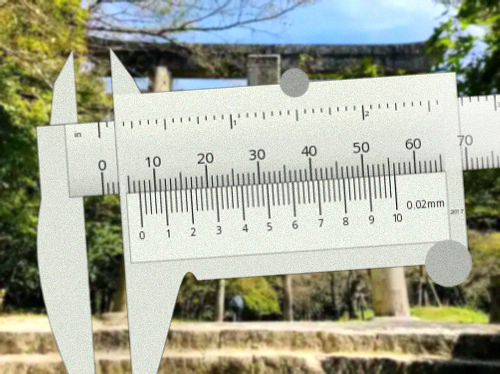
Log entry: 7.0 mm
